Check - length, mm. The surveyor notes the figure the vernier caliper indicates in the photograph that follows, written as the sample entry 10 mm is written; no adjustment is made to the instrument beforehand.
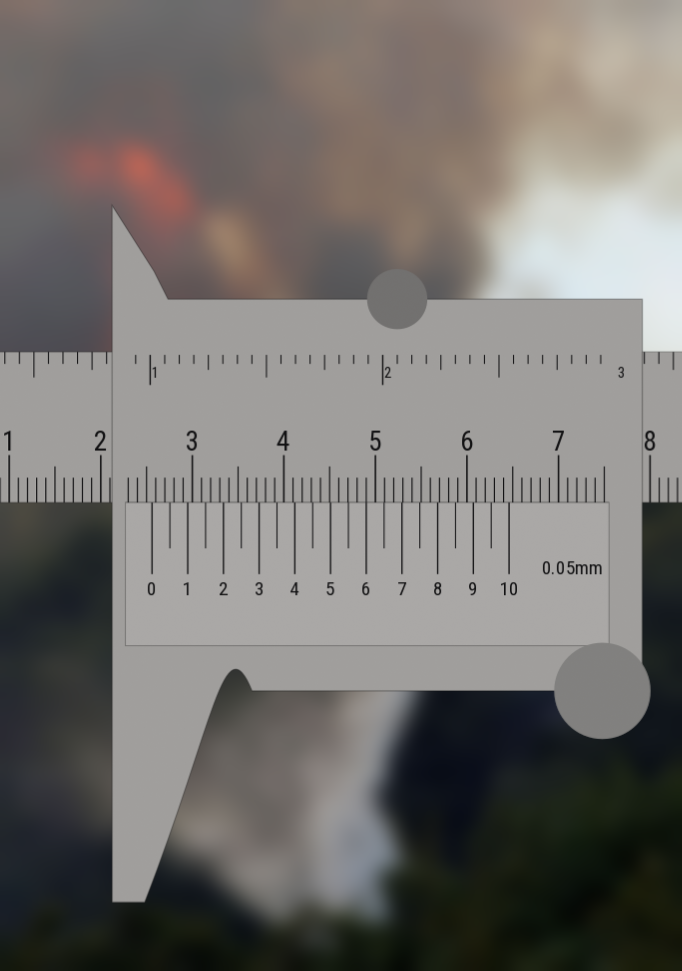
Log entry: 25.6 mm
